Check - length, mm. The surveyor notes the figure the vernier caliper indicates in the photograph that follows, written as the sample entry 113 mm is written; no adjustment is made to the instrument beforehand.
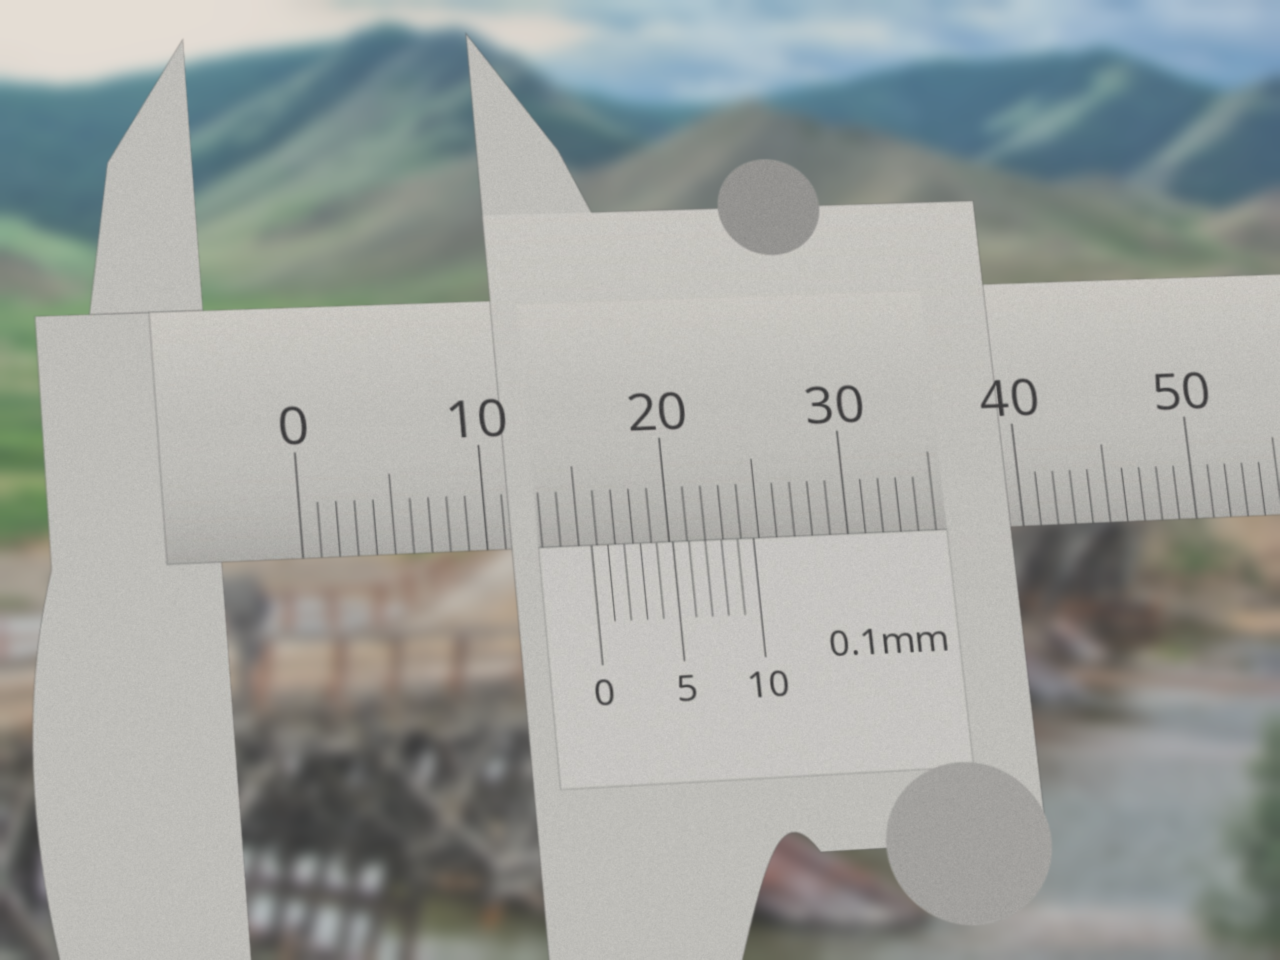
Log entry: 15.7 mm
